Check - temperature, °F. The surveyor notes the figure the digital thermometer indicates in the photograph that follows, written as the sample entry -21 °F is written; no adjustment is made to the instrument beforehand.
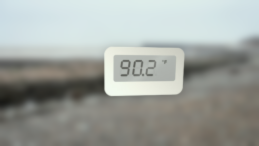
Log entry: 90.2 °F
